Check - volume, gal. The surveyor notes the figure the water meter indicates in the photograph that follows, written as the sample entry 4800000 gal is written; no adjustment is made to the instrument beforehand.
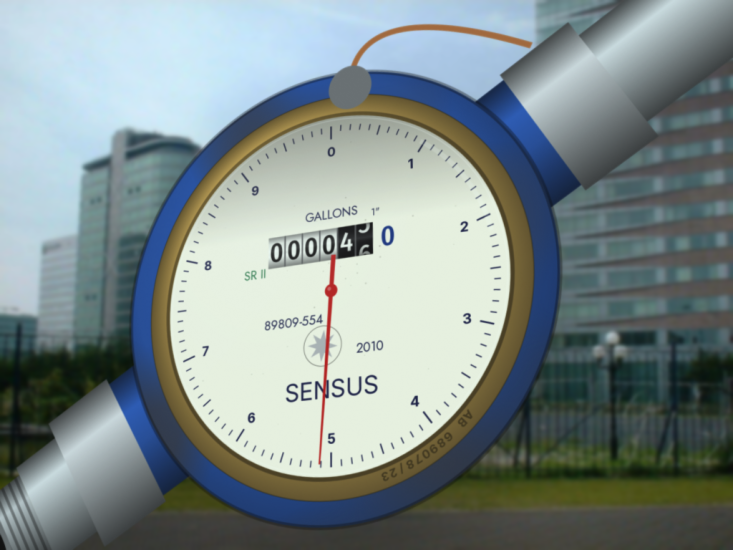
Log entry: 455.1 gal
